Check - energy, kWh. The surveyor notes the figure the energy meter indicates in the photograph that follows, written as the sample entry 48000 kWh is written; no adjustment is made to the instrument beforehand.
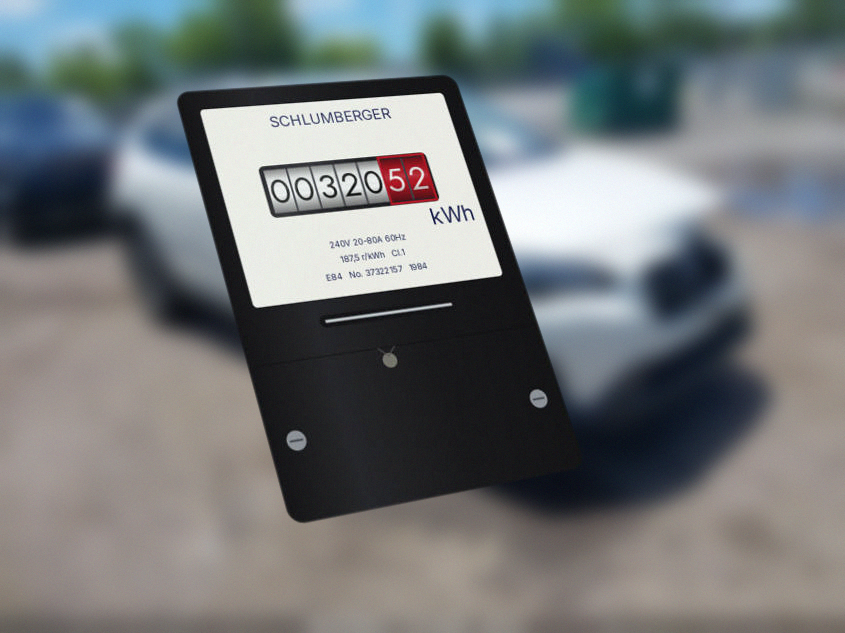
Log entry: 320.52 kWh
